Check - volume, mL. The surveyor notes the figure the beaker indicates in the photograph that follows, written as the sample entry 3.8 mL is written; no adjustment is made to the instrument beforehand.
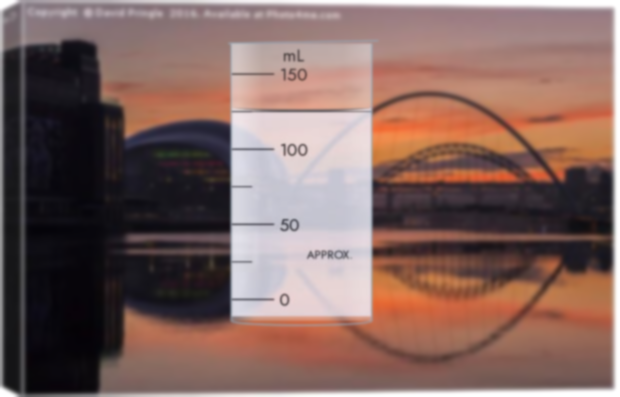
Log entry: 125 mL
